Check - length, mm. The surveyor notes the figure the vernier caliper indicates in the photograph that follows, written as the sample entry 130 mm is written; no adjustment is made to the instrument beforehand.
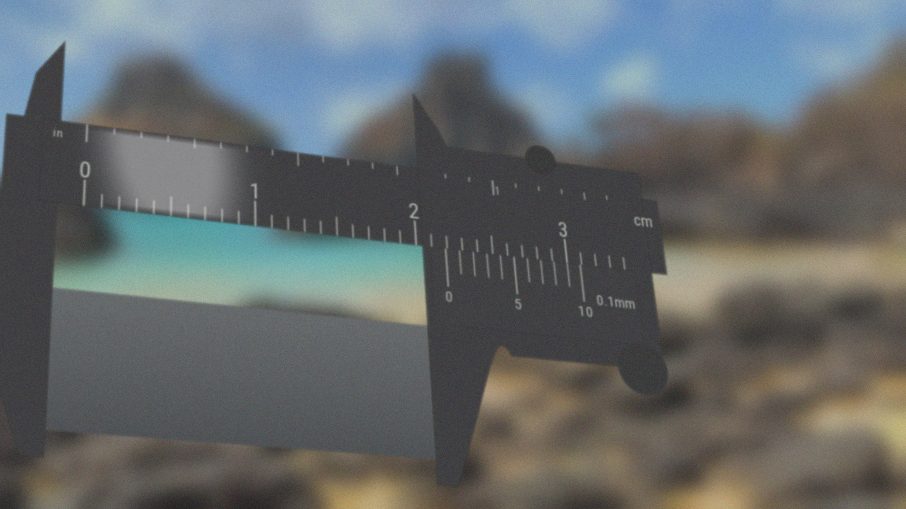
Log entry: 21.9 mm
